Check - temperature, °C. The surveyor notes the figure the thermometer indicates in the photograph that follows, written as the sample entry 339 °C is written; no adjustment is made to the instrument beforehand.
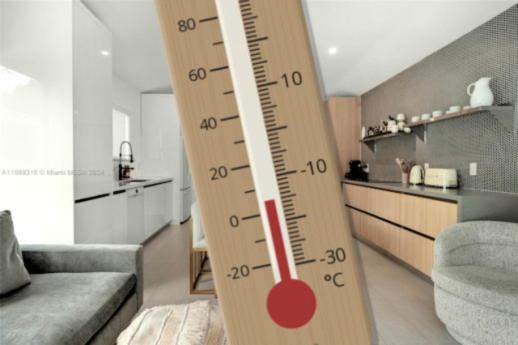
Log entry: -15 °C
